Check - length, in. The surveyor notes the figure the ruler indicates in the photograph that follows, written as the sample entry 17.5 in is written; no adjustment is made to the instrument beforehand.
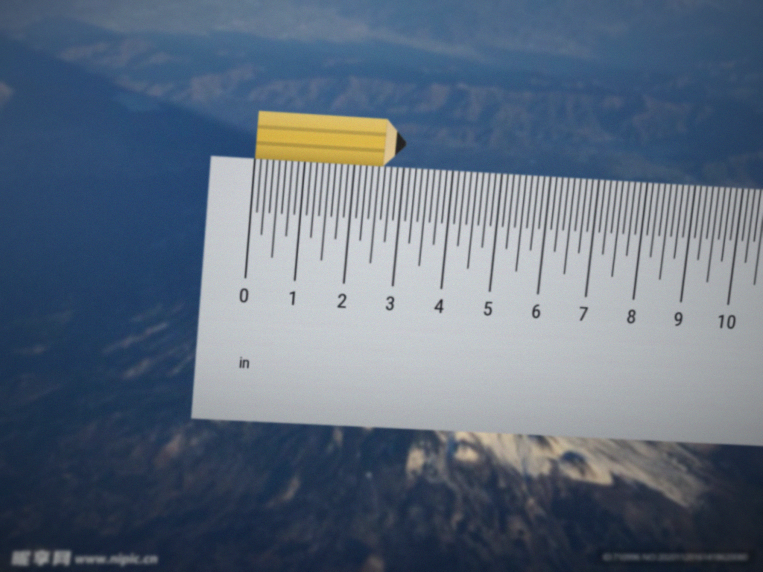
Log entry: 3 in
